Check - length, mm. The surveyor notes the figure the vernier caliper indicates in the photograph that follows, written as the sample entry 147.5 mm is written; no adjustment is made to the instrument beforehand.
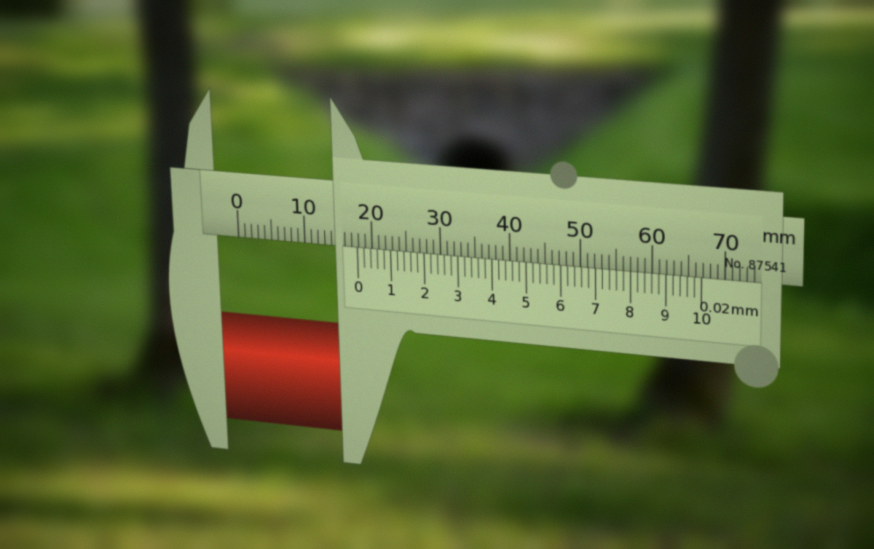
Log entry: 17.8 mm
